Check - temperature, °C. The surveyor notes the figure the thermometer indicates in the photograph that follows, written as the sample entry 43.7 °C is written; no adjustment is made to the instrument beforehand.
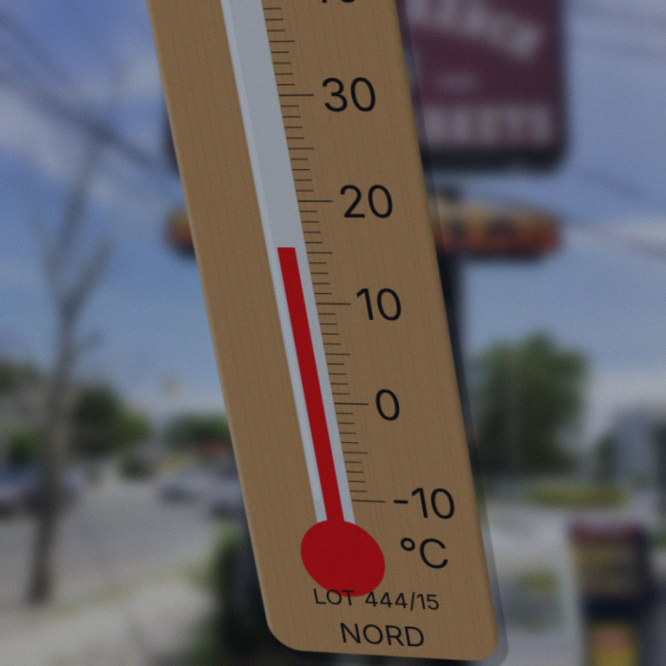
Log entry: 15.5 °C
